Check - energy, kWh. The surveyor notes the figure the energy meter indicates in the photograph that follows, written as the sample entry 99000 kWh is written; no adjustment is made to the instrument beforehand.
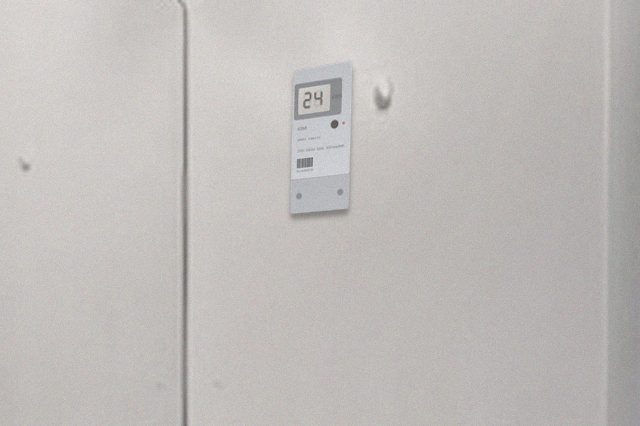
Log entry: 24 kWh
